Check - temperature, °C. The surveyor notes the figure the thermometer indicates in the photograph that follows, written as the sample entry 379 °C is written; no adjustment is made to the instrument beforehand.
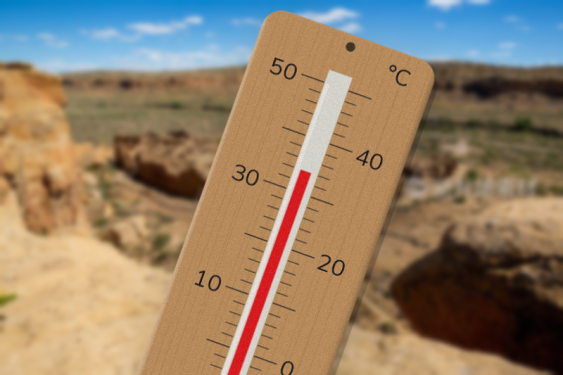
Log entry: 34 °C
